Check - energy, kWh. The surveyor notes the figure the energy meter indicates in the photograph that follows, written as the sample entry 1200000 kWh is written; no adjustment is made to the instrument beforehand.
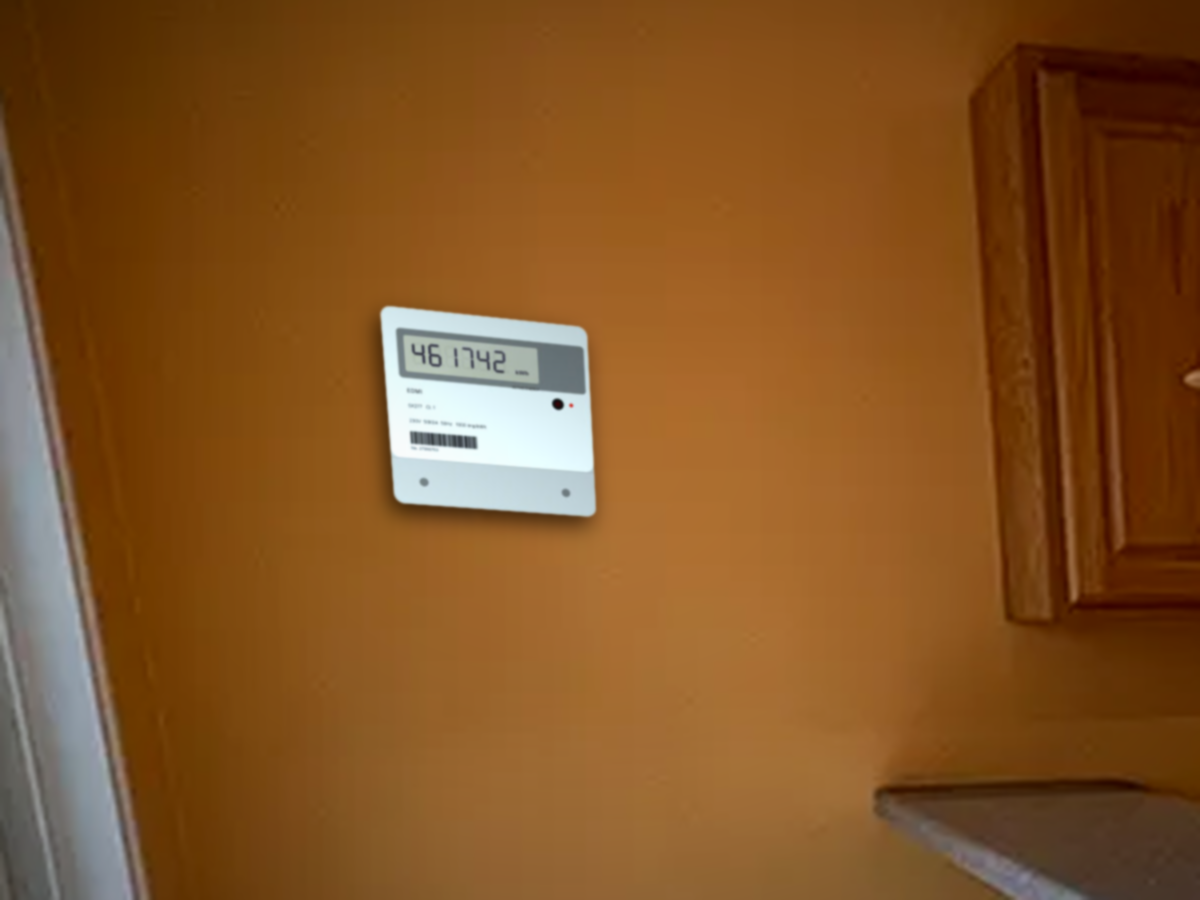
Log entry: 461742 kWh
